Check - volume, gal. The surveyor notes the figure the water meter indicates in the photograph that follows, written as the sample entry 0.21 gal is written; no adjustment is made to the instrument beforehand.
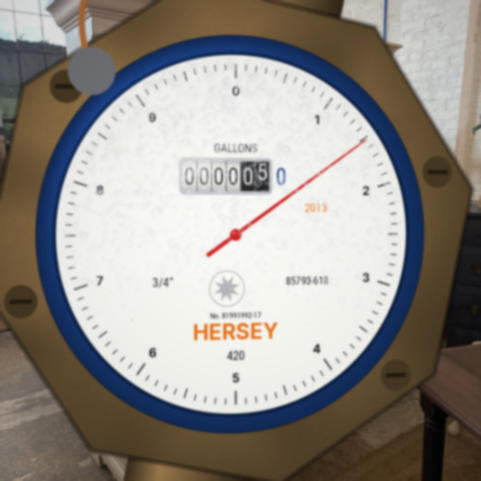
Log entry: 51.5 gal
